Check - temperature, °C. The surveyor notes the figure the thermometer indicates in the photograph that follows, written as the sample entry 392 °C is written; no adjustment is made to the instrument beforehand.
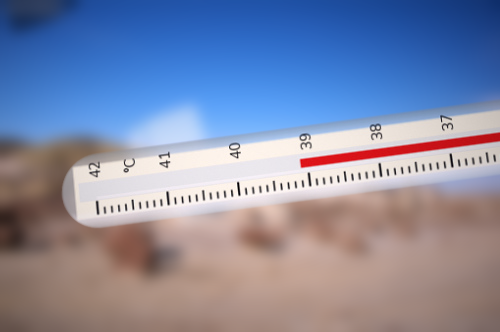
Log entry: 39.1 °C
